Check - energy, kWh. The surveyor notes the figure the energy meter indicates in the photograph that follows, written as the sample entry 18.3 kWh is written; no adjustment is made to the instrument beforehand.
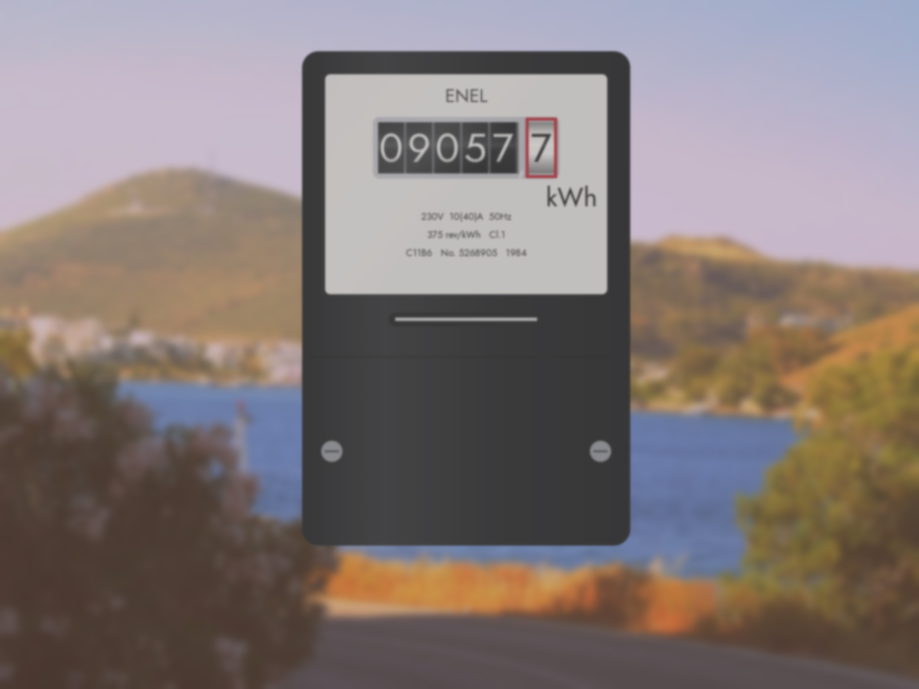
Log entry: 9057.7 kWh
